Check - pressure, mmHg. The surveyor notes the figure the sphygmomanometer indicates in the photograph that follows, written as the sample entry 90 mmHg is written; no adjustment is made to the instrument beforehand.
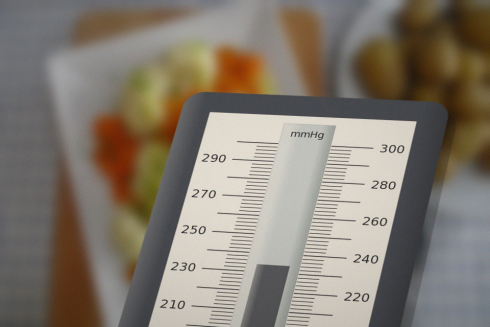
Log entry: 234 mmHg
